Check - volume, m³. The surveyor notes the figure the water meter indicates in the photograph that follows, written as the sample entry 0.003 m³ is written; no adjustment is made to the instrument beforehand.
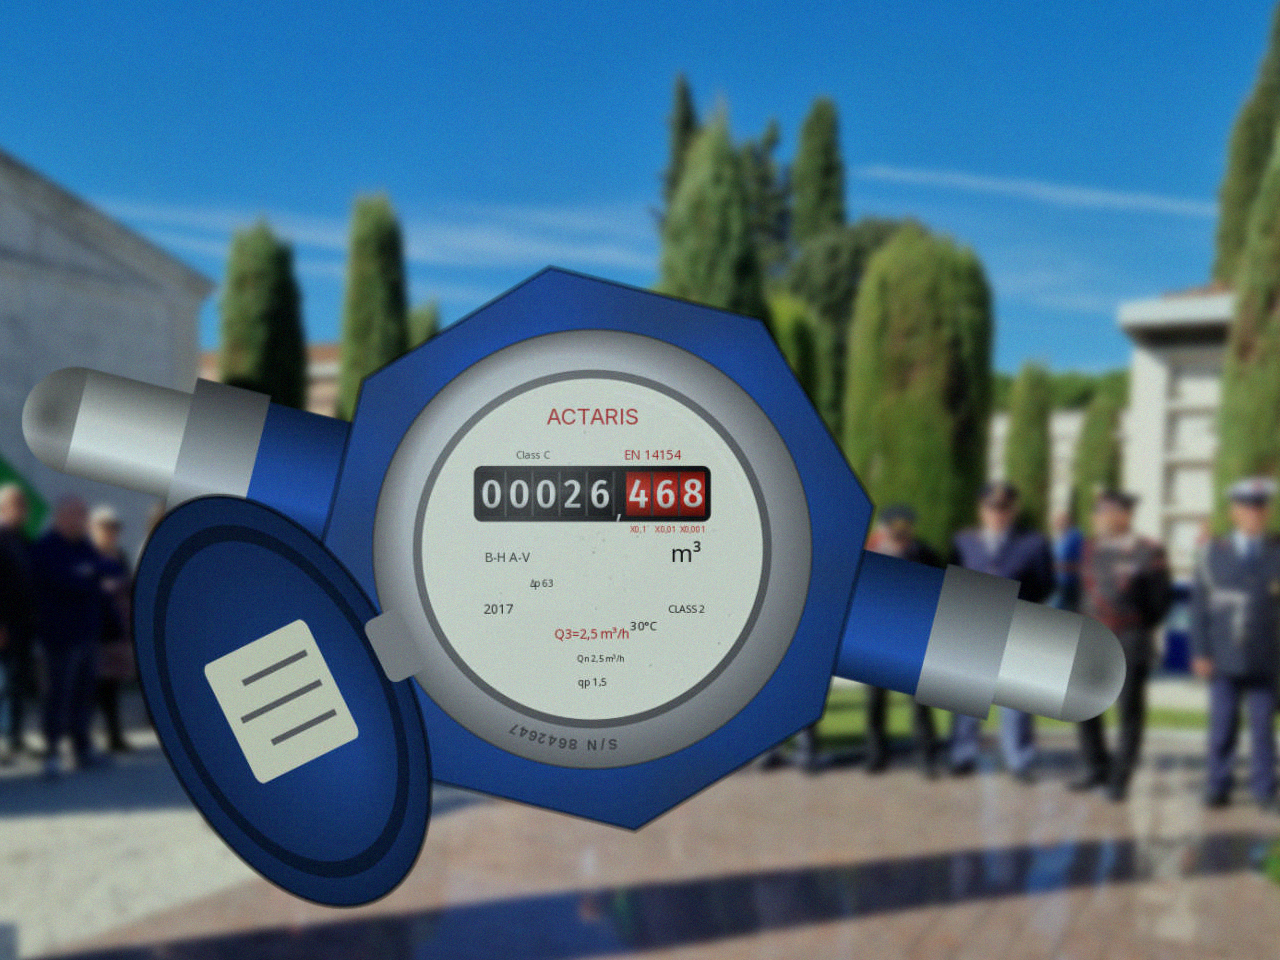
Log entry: 26.468 m³
